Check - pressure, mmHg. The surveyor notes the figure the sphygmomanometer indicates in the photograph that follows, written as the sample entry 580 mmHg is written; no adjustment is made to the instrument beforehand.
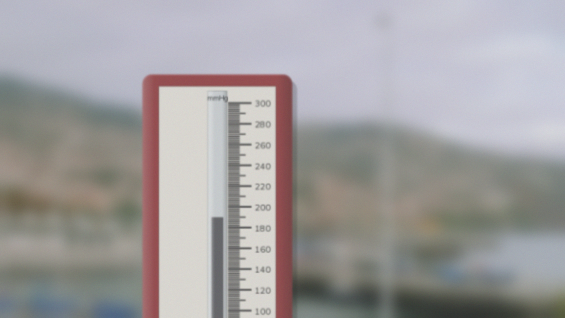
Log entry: 190 mmHg
